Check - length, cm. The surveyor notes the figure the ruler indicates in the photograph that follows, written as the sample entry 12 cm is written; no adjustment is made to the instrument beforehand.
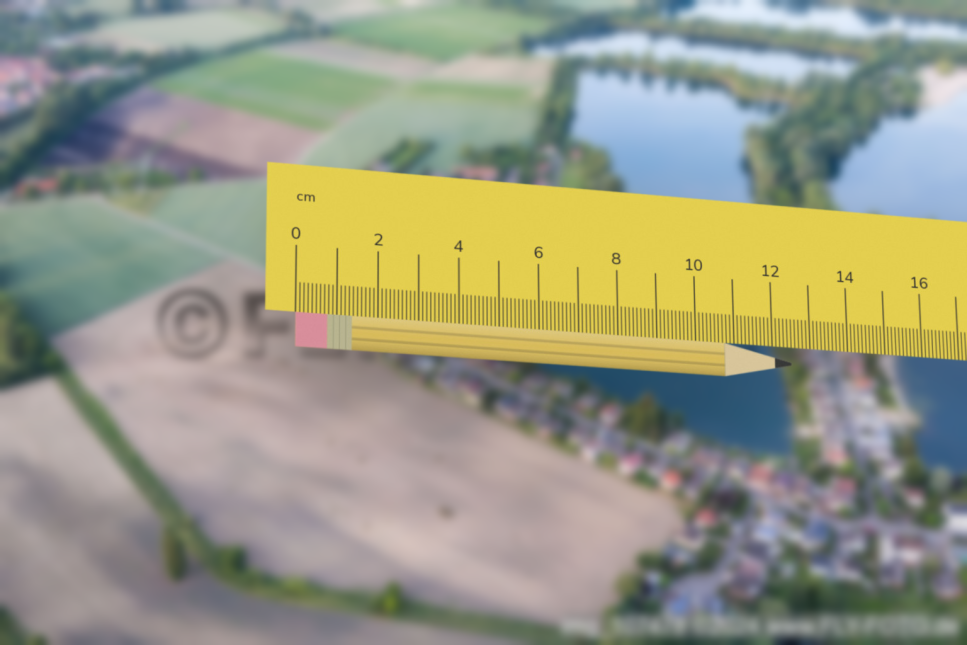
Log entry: 12.5 cm
